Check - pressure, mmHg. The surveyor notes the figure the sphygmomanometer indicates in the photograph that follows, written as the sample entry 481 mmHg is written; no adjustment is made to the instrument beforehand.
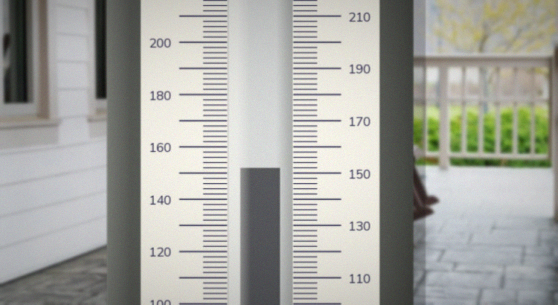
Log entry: 152 mmHg
